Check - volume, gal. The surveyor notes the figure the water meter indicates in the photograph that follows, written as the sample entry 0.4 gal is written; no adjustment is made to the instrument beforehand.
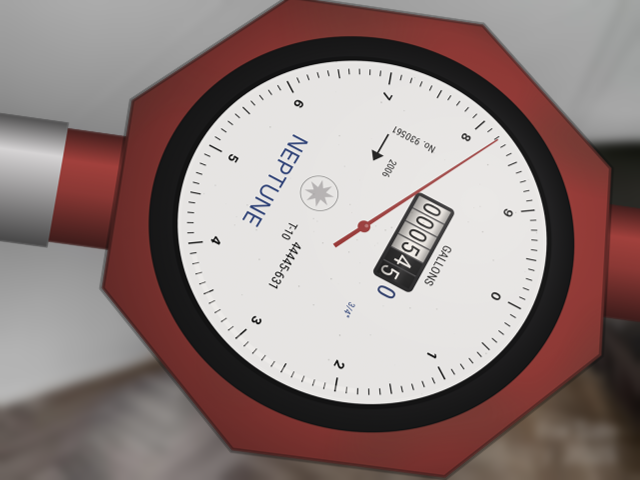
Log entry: 5448.2 gal
